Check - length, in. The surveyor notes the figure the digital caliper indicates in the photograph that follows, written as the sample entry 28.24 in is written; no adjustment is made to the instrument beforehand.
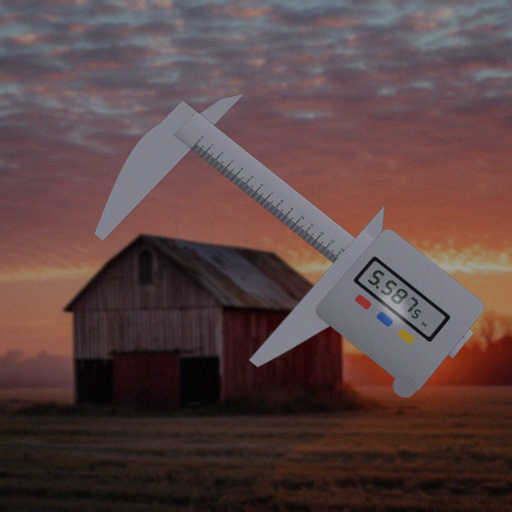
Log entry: 5.5875 in
